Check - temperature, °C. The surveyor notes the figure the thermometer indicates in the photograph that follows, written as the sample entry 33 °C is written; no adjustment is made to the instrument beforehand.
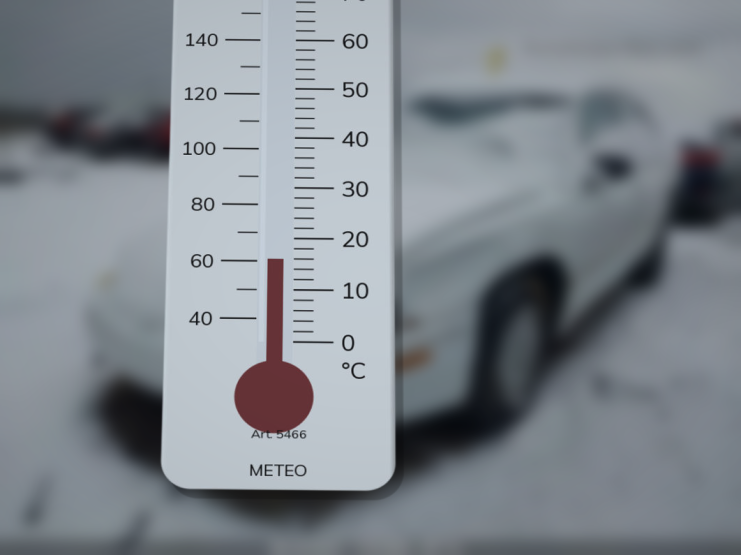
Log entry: 16 °C
